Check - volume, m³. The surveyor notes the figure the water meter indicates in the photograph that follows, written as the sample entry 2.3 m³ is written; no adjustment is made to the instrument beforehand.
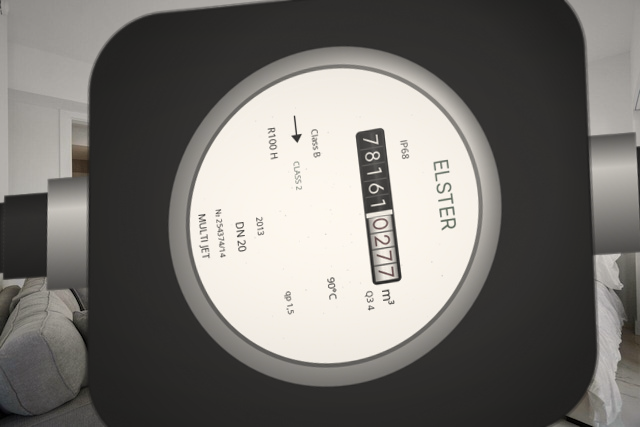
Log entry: 78161.0277 m³
